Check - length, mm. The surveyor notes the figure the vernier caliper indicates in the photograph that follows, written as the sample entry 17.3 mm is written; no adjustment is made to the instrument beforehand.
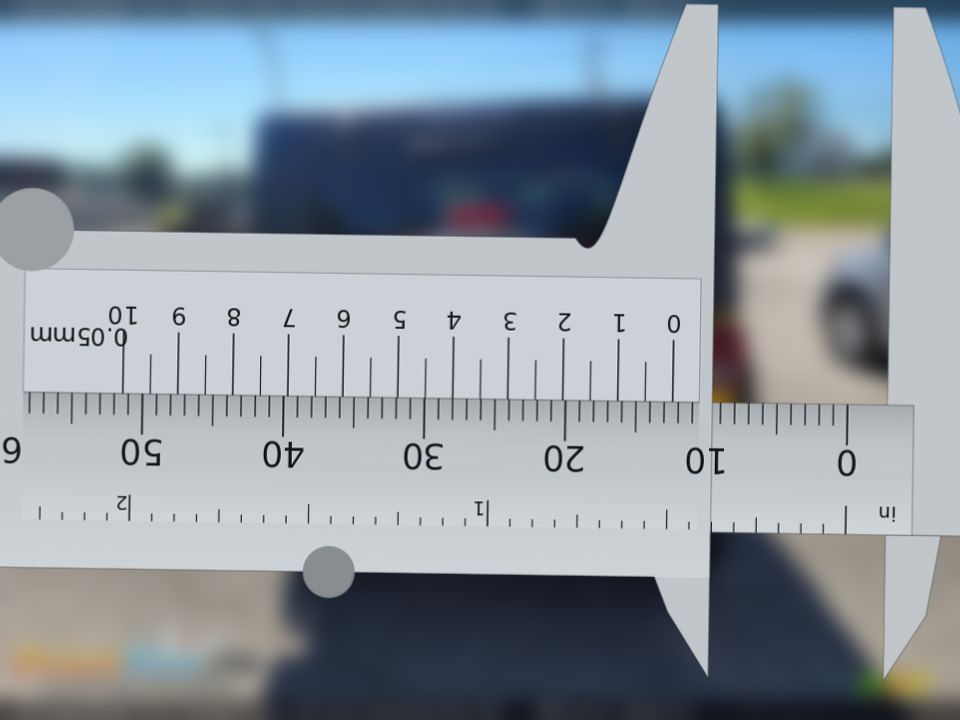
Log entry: 12.4 mm
